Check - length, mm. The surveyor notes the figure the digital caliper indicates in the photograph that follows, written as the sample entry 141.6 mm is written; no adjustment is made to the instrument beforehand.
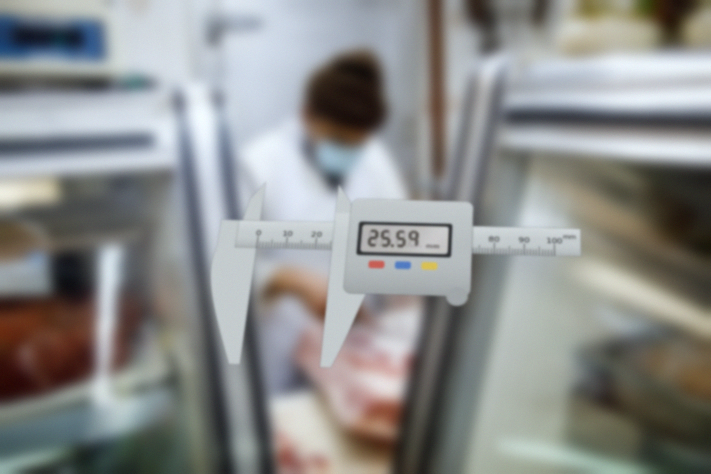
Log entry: 25.59 mm
